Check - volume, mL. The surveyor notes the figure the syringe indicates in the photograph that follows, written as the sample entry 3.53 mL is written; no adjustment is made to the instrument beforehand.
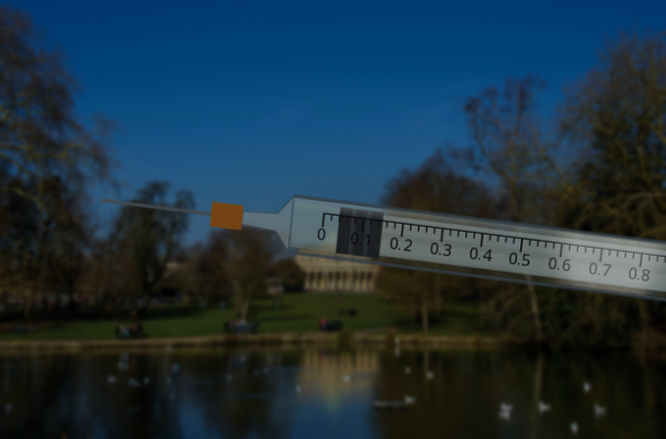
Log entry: 0.04 mL
